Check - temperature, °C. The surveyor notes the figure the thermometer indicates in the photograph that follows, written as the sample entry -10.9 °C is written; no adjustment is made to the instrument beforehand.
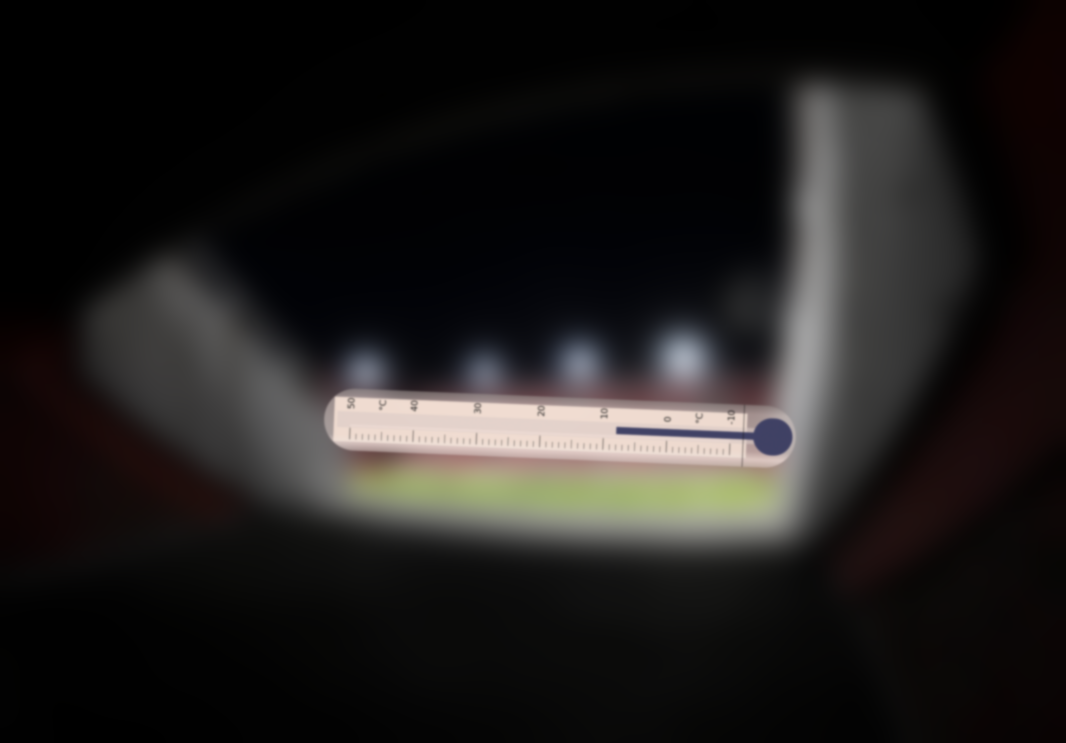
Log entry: 8 °C
